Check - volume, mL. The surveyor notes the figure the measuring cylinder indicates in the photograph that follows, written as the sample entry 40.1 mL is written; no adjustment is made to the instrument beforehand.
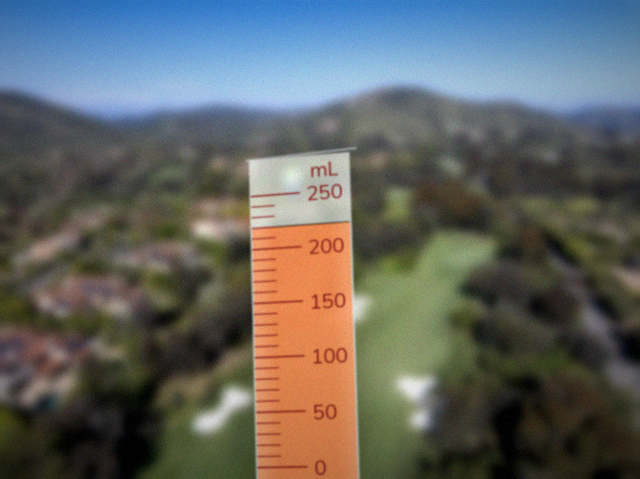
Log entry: 220 mL
